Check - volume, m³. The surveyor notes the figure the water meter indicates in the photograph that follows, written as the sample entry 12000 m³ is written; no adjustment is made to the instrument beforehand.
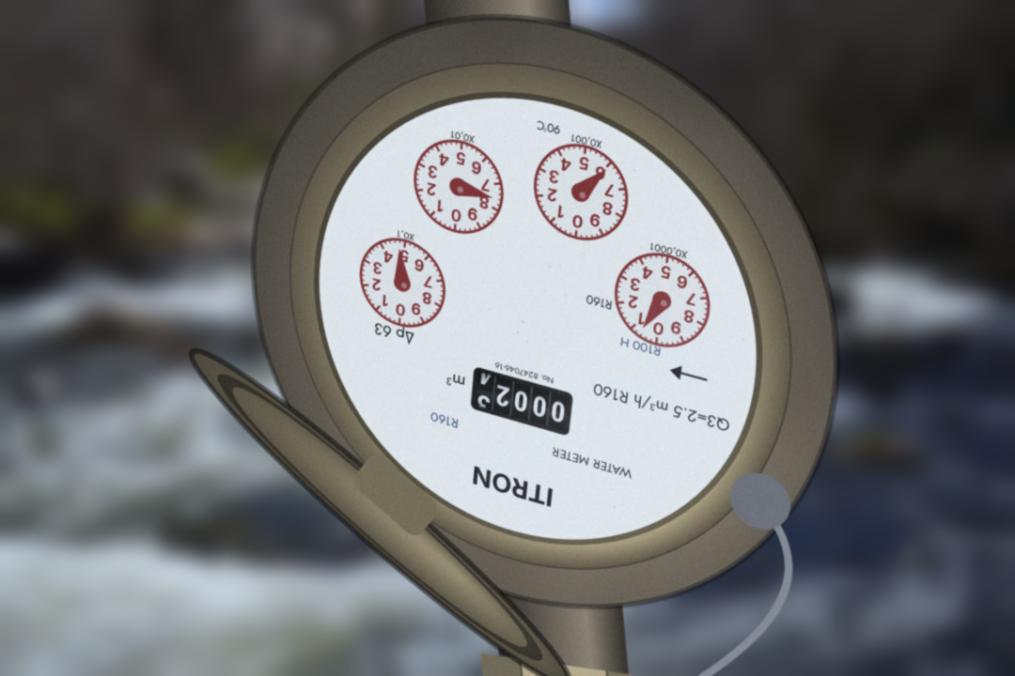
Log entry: 23.4760 m³
